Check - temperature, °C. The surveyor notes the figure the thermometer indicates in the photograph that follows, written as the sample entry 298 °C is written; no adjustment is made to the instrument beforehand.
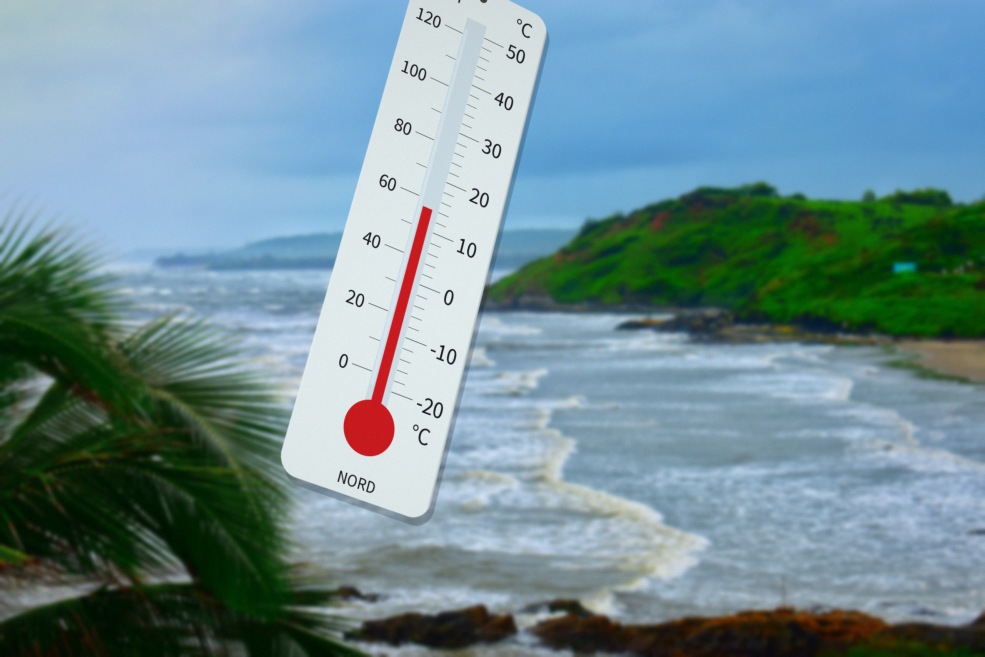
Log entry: 14 °C
